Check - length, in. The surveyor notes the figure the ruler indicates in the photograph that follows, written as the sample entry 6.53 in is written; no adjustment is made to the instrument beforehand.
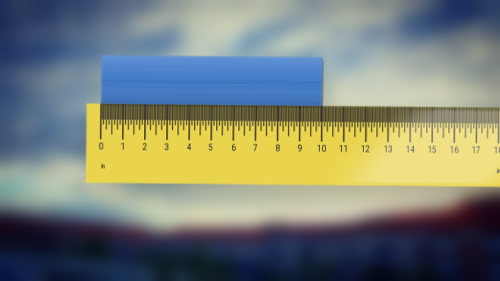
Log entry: 10 in
